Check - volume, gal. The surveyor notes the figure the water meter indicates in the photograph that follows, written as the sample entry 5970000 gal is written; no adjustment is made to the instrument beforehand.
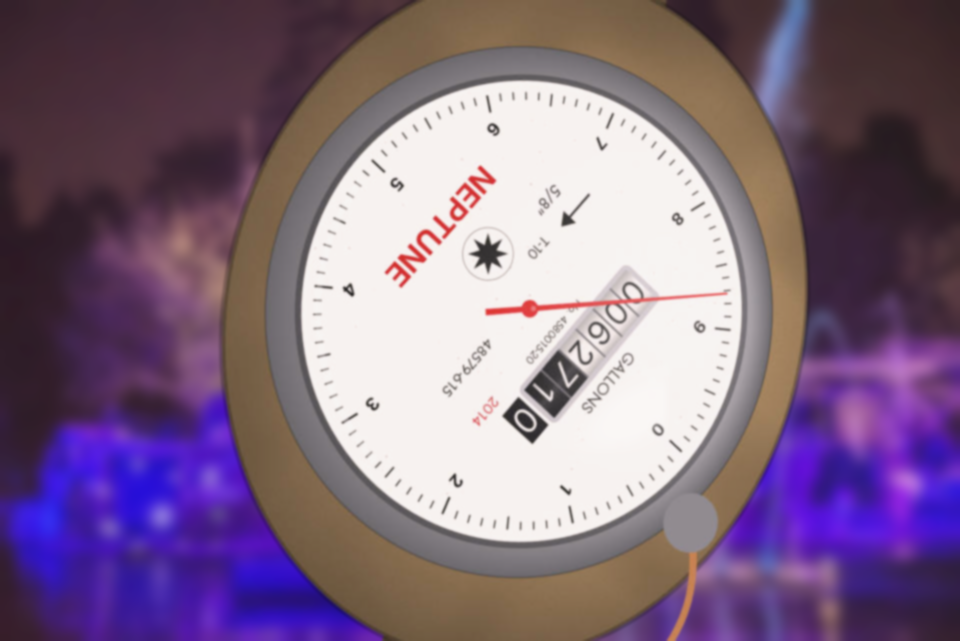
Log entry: 62708.7 gal
